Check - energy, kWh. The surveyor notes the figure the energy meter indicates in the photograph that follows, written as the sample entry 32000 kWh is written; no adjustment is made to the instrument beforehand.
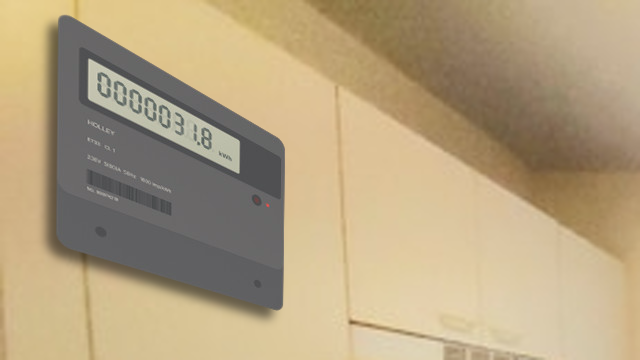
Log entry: 31.8 kWh
